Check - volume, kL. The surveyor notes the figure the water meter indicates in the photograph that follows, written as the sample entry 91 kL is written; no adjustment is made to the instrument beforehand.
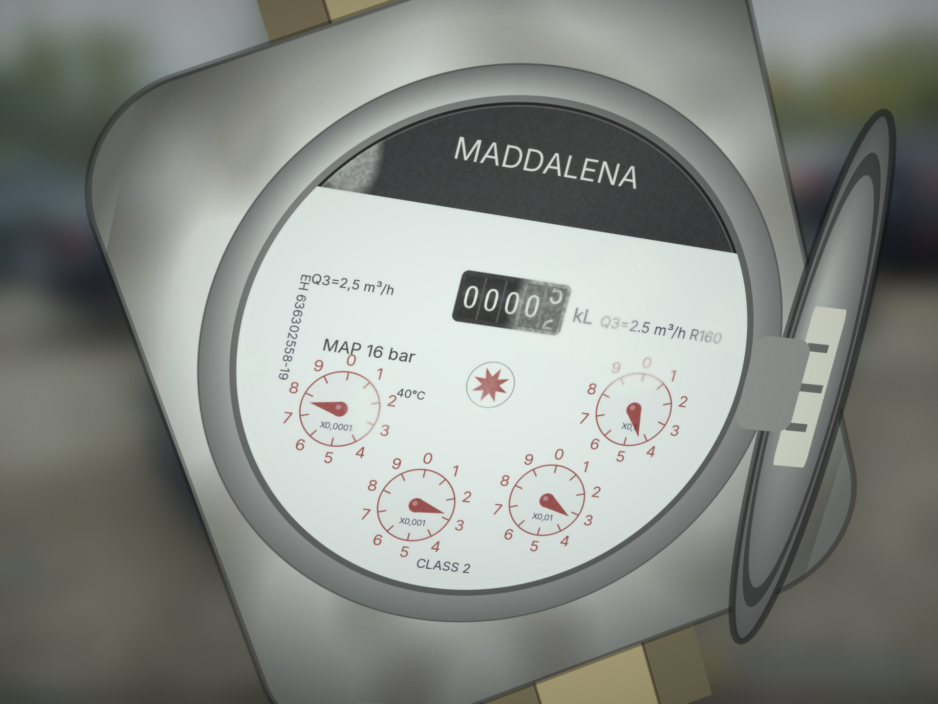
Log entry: 5.4327 kL
